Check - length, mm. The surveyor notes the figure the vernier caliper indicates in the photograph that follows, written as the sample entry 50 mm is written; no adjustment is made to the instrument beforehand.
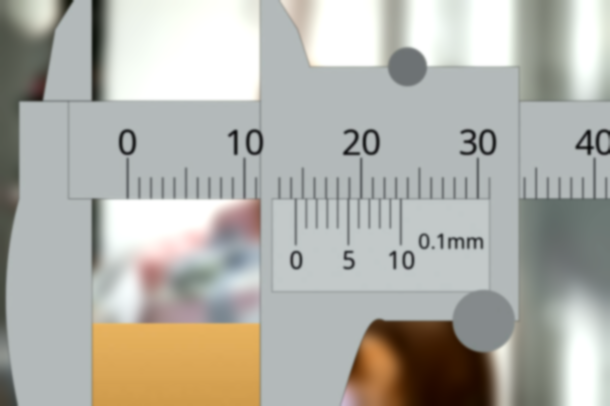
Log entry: 14.4 mm
